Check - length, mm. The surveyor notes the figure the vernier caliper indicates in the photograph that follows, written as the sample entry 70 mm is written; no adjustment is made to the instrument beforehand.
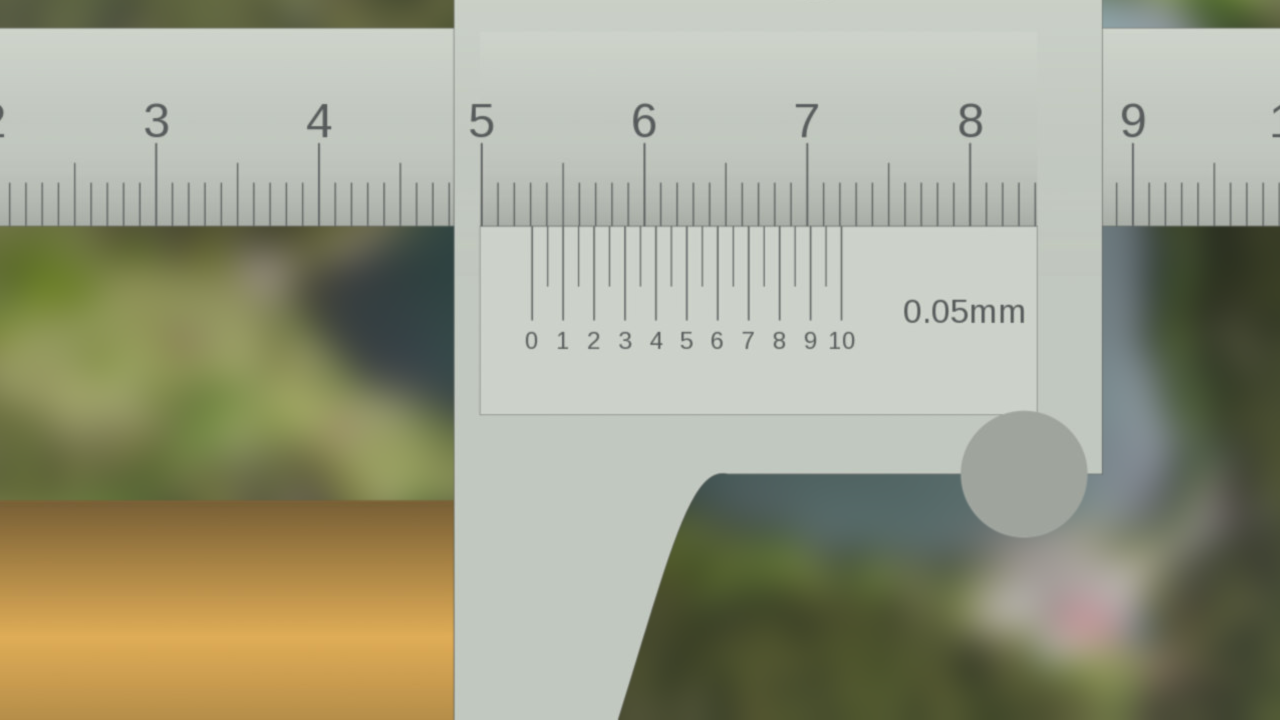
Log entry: 53.1 mm
